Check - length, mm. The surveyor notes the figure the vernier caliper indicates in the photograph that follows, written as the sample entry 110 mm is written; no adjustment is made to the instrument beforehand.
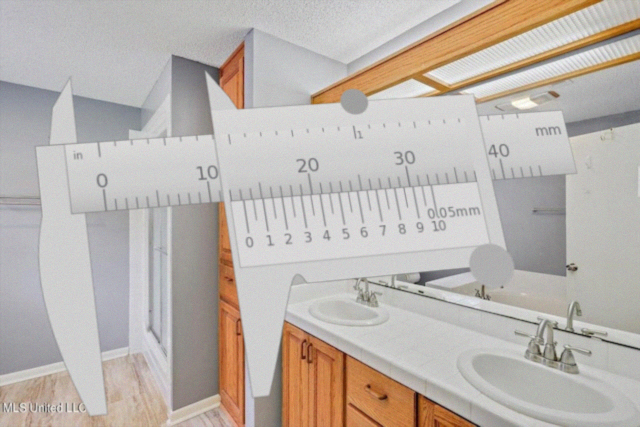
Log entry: 13.2 mm
